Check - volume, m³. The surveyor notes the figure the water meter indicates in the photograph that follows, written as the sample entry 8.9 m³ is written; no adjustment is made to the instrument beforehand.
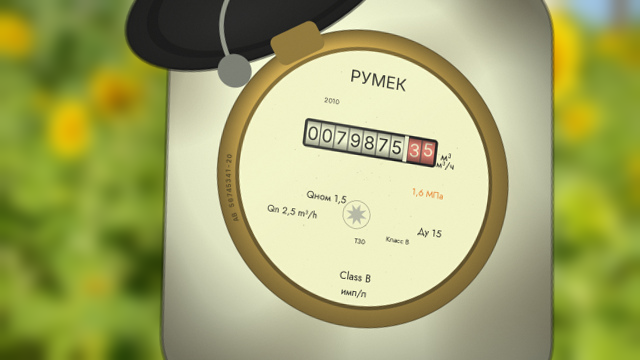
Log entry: 79875.35 m³
